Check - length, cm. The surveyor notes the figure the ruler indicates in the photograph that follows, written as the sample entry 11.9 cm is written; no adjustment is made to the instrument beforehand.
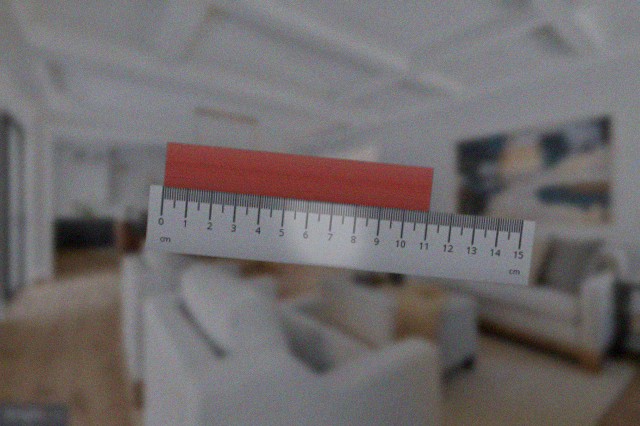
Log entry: 11 cm
